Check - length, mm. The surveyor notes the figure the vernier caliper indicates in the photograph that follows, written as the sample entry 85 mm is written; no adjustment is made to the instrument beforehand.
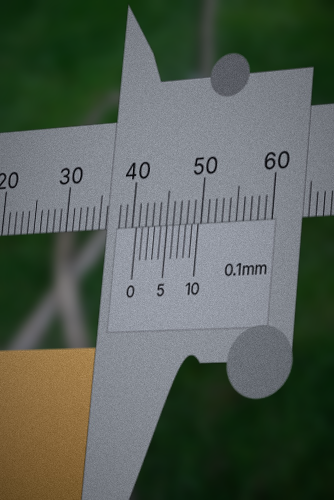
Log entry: 40.6 mm
